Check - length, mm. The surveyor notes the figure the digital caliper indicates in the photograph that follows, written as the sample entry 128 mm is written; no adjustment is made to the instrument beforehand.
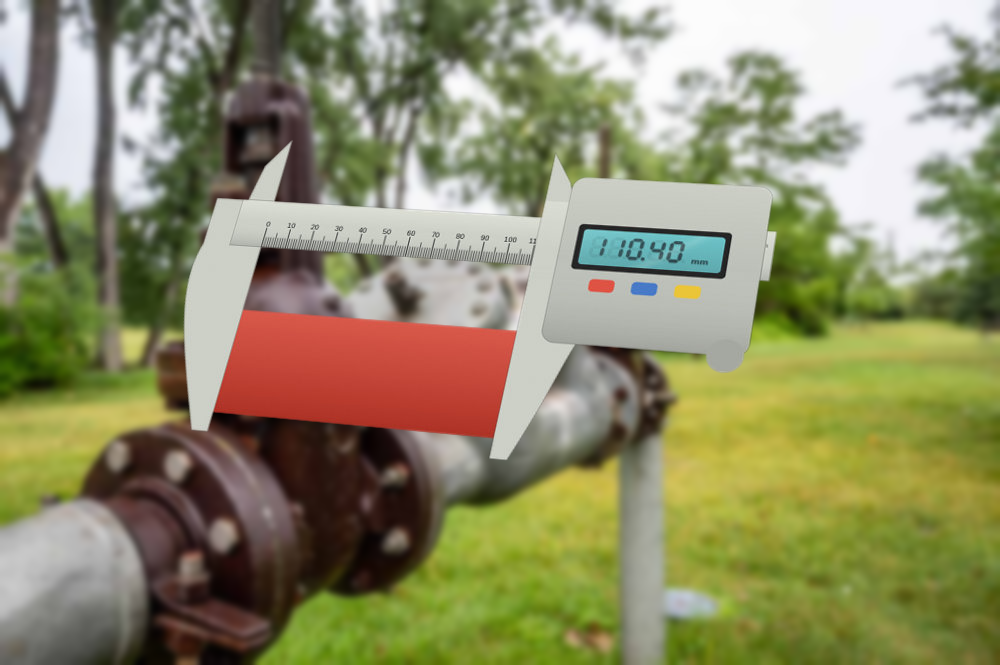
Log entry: 110.40 mm
